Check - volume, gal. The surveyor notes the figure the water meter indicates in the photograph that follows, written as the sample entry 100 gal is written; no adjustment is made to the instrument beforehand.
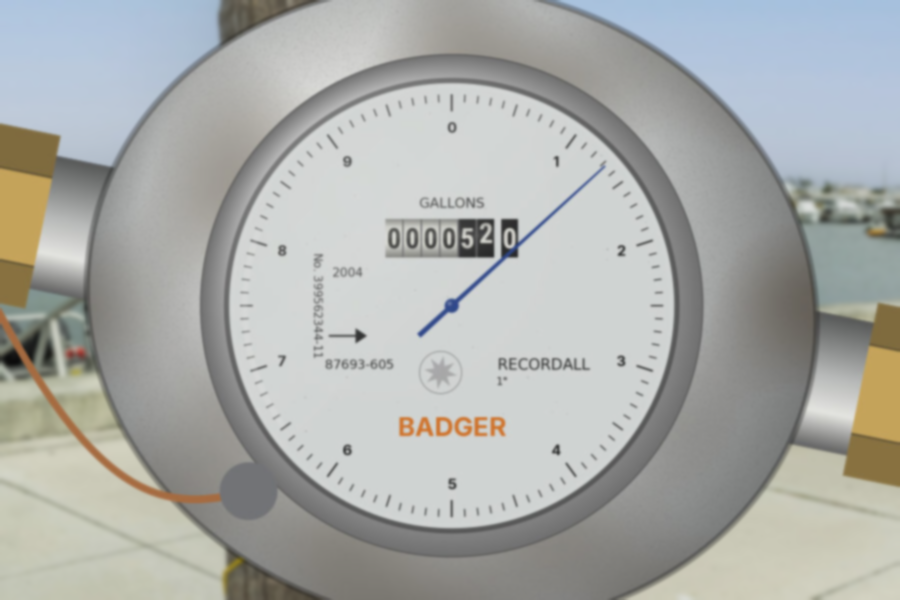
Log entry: 521.3 gal
